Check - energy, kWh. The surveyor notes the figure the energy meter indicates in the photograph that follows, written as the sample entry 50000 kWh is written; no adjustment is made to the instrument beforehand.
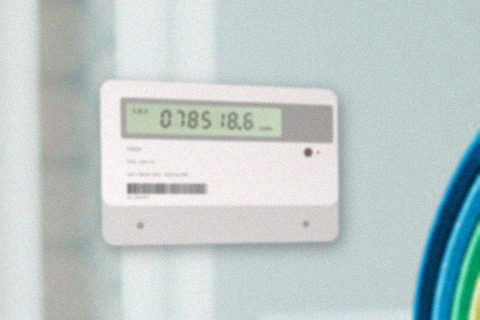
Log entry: 78518.6 kWh
